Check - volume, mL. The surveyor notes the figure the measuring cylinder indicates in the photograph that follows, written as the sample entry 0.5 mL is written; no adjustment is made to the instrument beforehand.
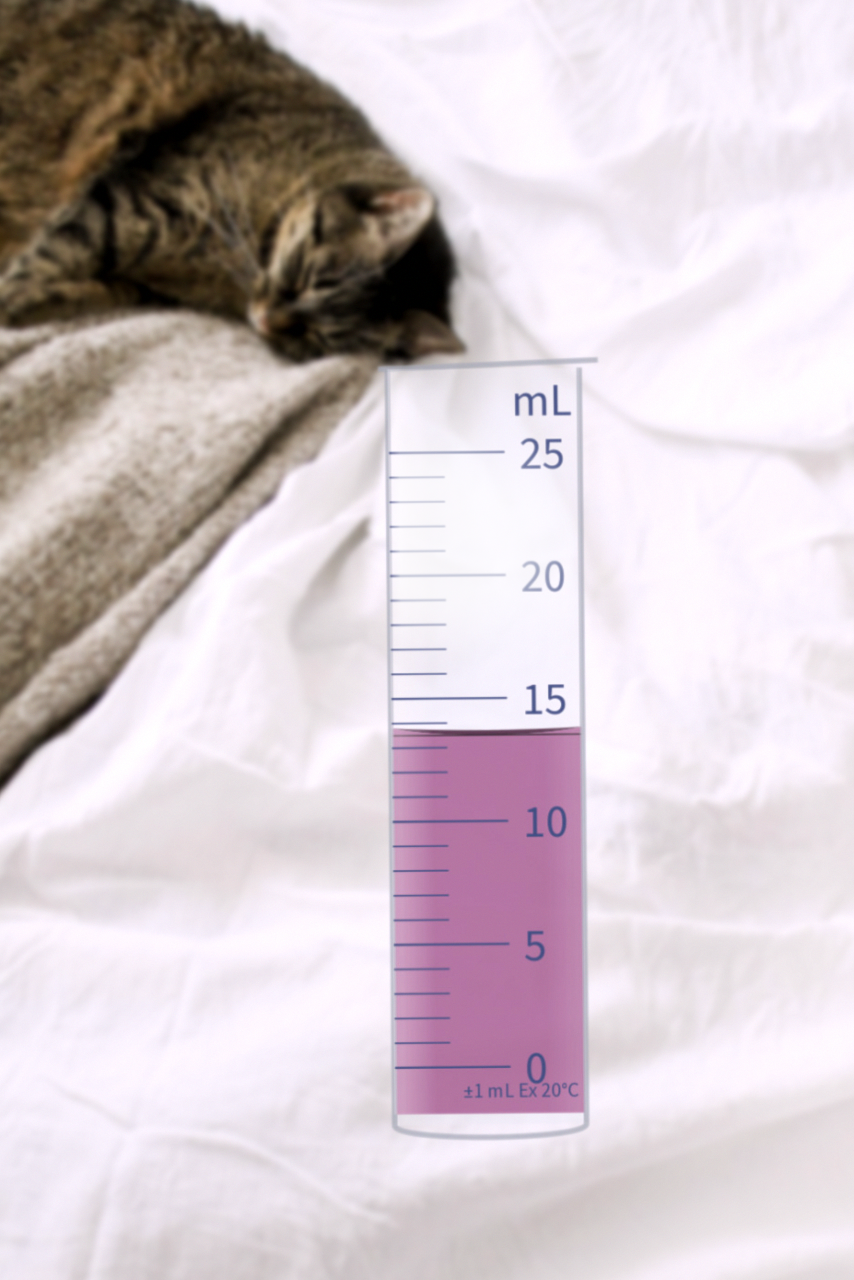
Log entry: 13.5 mL
